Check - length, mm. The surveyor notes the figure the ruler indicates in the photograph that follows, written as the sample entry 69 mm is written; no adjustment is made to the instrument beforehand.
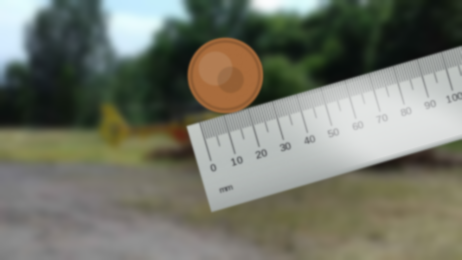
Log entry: 30 mm
